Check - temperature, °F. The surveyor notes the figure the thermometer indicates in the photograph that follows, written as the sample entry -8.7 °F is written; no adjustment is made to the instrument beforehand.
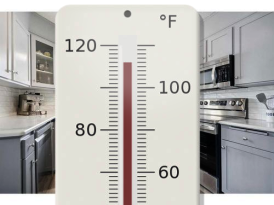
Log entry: 112 °F
